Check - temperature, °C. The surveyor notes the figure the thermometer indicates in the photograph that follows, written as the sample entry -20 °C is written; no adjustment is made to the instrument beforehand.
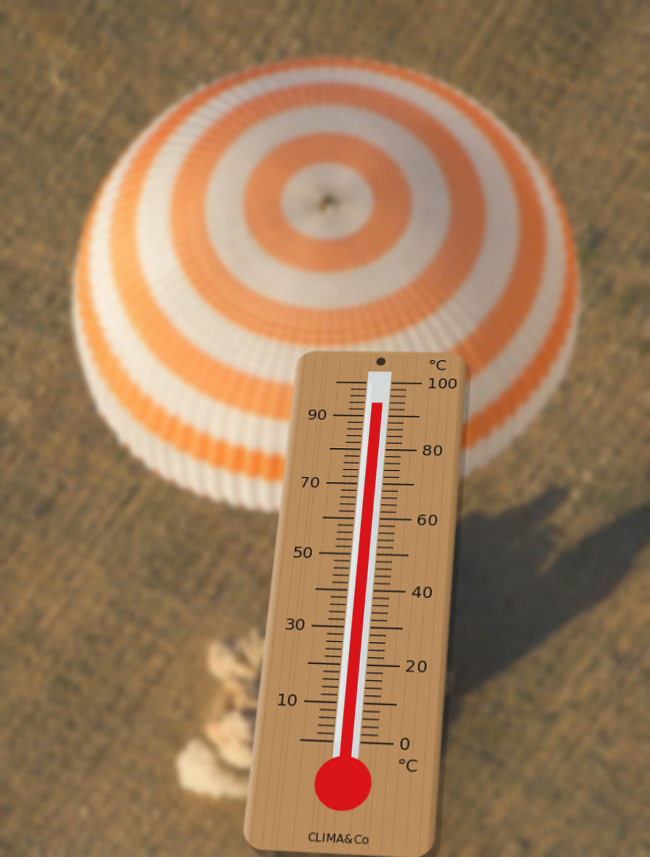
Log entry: 94 °C
